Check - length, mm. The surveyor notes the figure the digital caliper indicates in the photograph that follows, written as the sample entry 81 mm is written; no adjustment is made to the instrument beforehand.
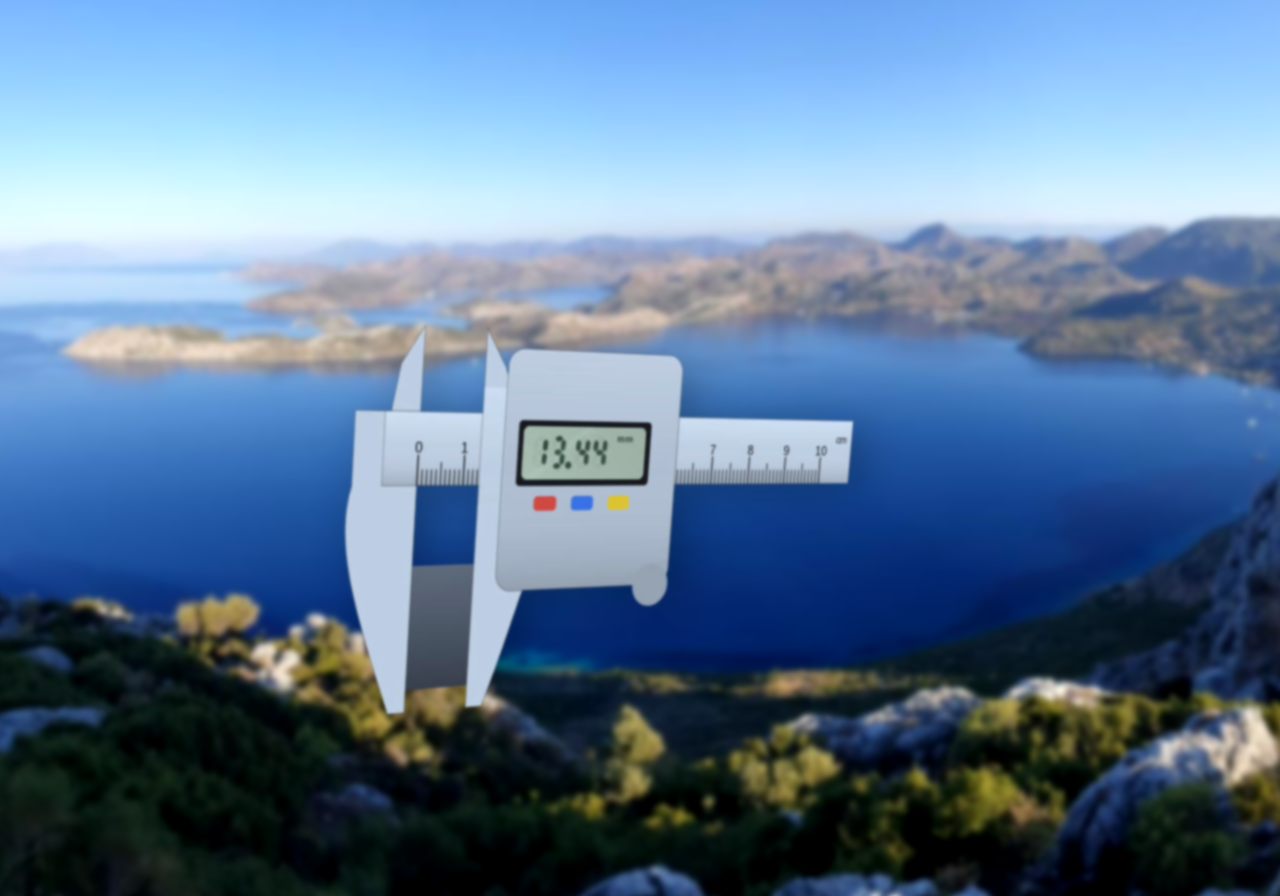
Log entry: 13.44 mm
